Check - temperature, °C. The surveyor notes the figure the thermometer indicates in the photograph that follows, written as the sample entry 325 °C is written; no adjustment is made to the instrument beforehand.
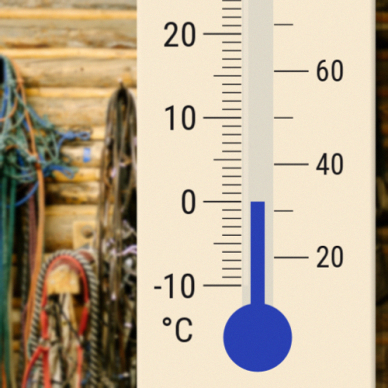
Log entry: 0 °C
